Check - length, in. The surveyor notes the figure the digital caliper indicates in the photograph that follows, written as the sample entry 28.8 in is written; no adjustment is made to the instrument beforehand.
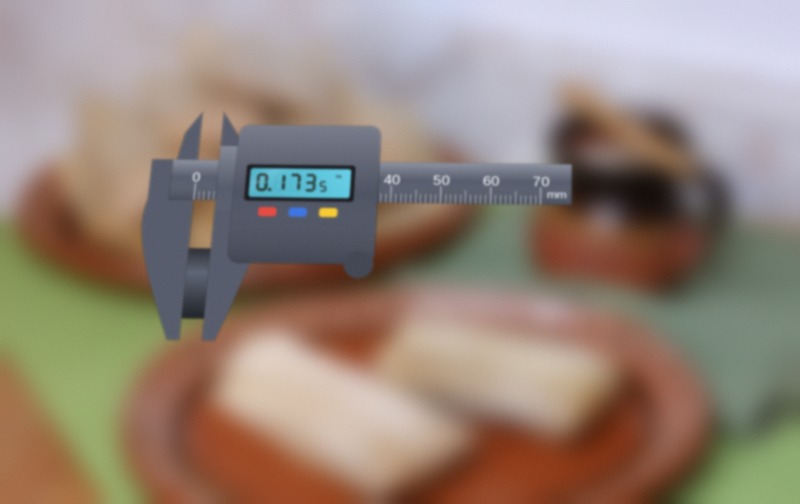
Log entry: 0.1735 in
